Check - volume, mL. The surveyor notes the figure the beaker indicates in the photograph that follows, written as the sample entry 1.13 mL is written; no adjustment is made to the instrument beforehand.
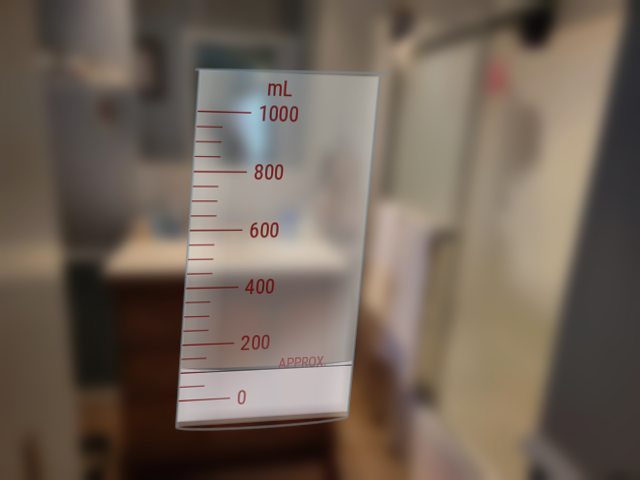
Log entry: 100 mL
